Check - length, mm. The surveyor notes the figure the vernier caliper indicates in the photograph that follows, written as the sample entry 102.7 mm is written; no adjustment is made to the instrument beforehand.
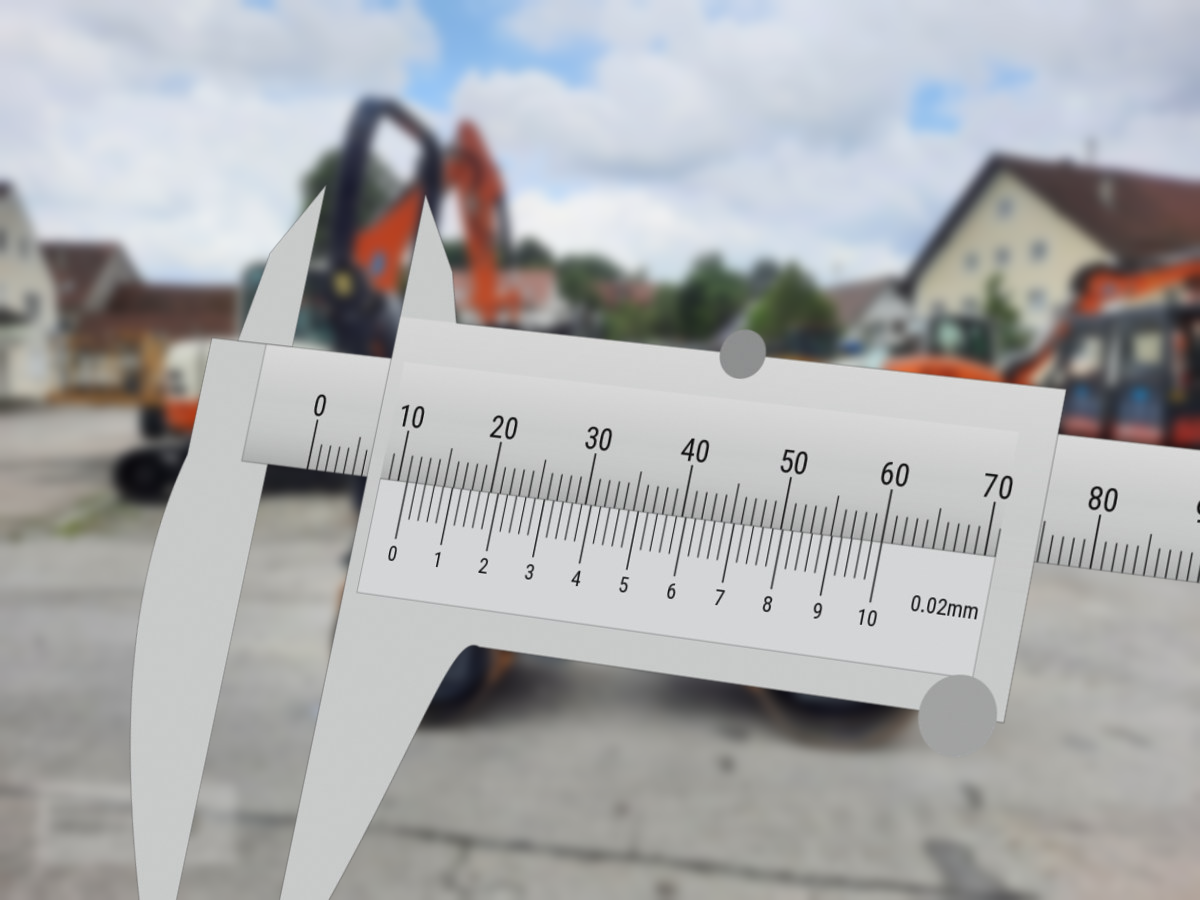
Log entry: 11.0 mm
